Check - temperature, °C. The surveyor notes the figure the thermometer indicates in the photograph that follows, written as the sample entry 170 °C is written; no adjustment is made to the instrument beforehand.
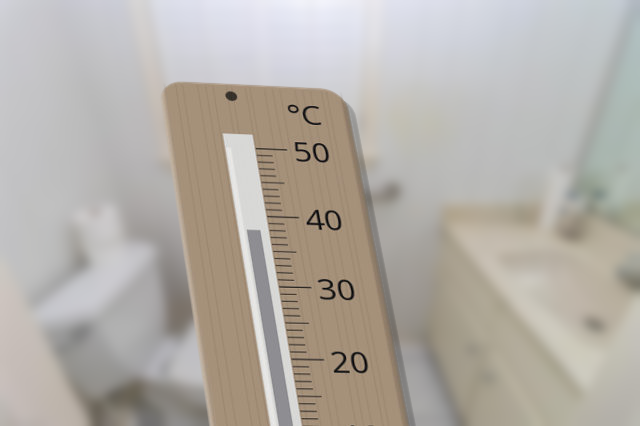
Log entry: 38 °C
